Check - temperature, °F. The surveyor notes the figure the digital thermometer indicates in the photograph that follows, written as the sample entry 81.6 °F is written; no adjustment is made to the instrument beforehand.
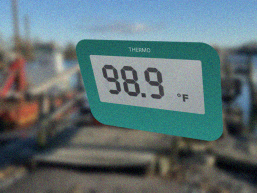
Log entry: 98.9 °F
